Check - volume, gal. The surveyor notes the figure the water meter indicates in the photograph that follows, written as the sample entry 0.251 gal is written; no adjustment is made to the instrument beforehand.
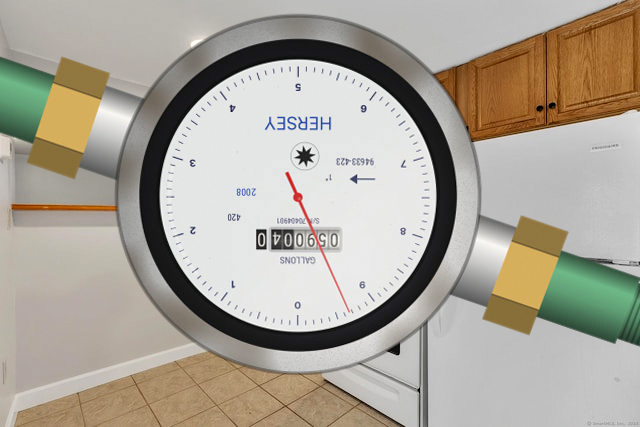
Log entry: 590039.3 gal
